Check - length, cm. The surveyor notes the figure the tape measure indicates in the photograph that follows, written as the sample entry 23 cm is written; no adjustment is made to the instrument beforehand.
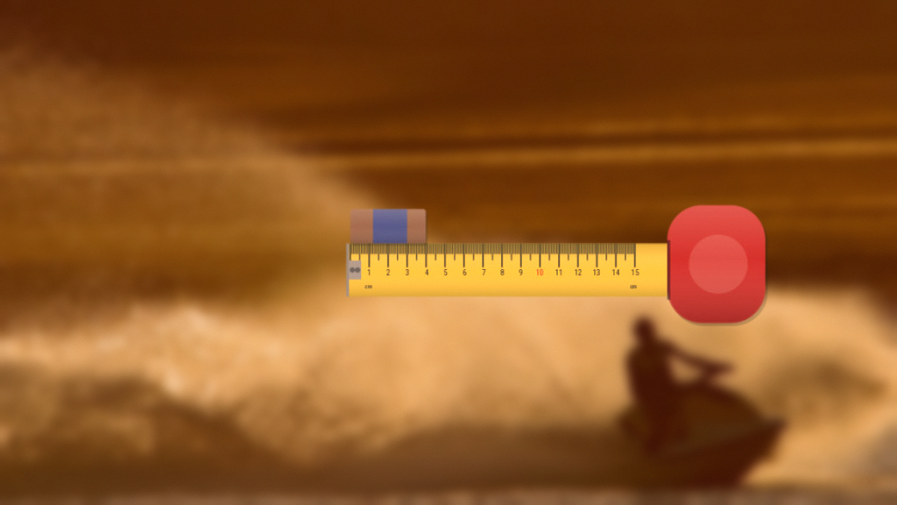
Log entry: 4 cm
